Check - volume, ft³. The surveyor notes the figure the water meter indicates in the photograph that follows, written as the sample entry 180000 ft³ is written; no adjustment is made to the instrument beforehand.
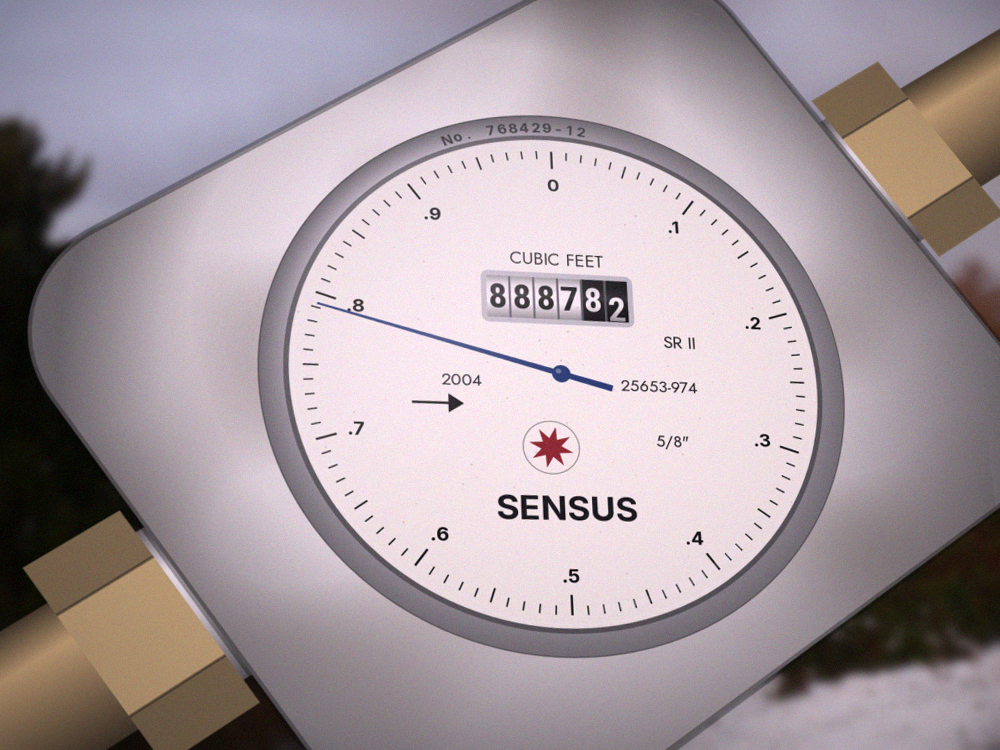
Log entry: 888781.79 ft³
